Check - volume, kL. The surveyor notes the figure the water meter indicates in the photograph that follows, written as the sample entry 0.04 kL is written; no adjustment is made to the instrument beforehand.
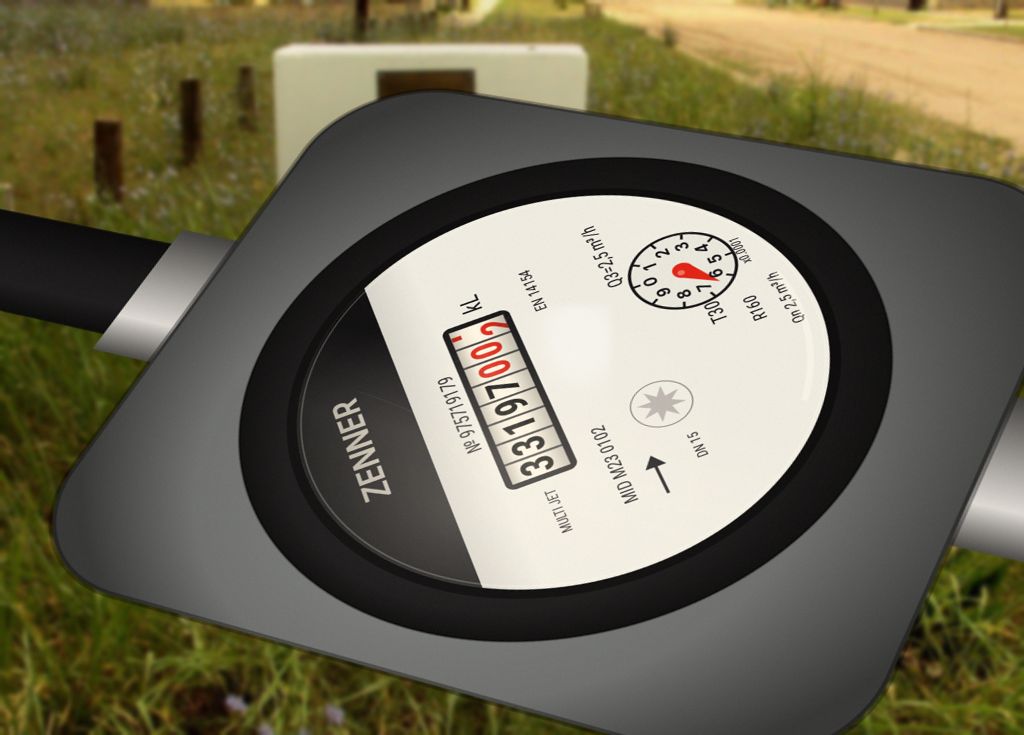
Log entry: 33197.0016 kL
